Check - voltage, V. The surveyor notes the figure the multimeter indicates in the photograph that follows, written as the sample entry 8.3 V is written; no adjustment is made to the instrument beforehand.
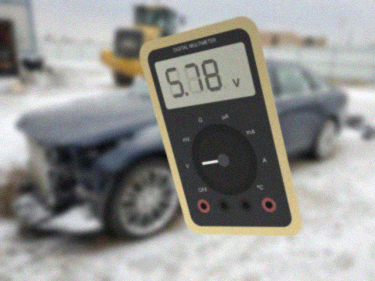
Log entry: 5.78 V
